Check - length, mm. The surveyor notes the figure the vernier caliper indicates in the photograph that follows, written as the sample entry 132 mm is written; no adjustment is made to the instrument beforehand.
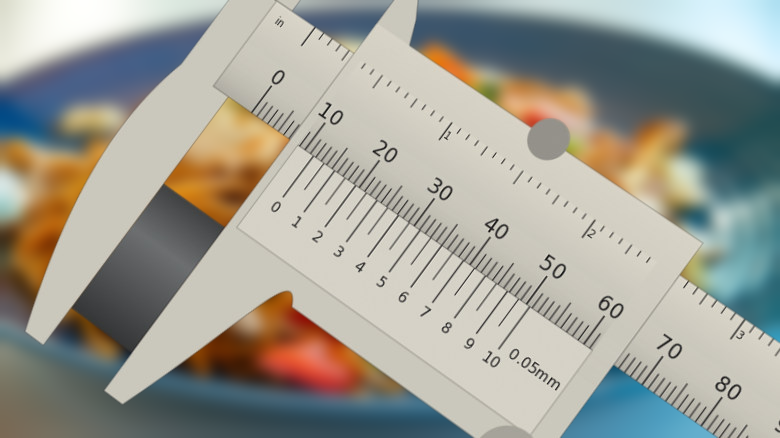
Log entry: 11.6 mm
